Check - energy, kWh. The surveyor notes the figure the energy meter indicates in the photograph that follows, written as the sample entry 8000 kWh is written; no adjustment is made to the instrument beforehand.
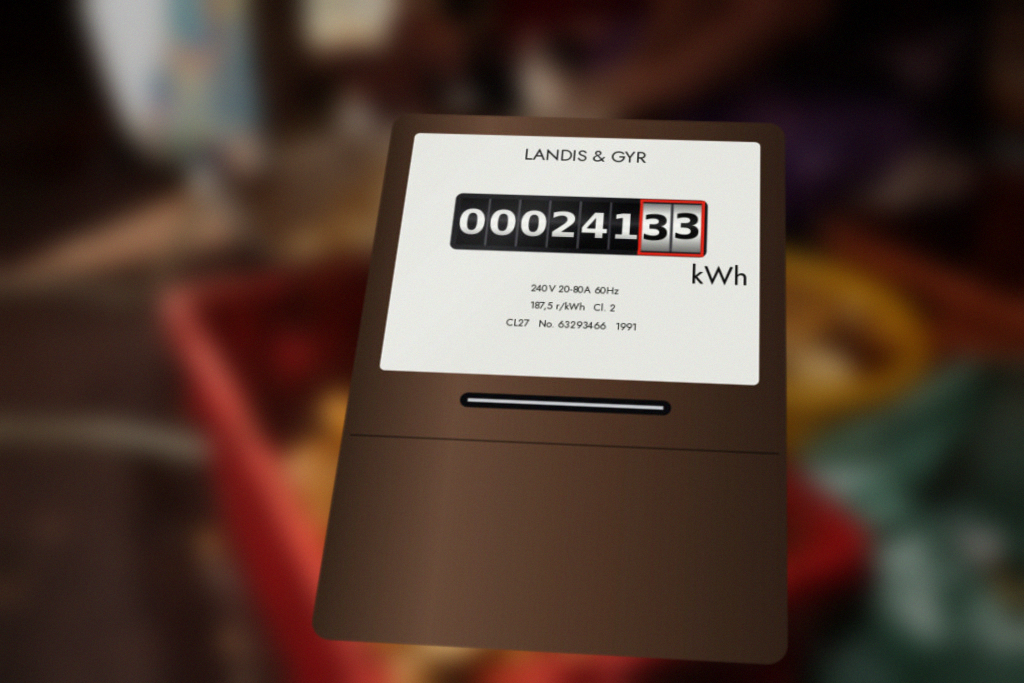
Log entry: 241.33 kWh
